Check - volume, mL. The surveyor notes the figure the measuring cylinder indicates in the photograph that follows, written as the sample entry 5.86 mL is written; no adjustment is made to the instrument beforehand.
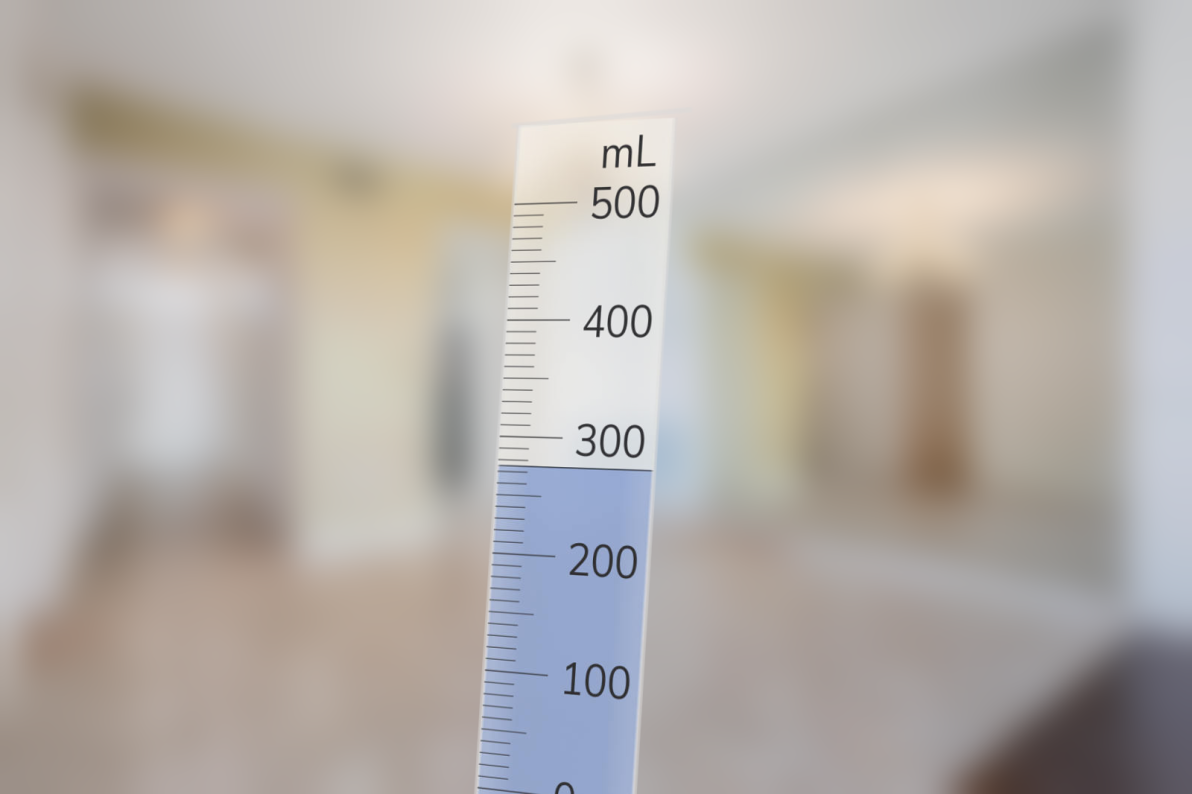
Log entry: 275 mL
